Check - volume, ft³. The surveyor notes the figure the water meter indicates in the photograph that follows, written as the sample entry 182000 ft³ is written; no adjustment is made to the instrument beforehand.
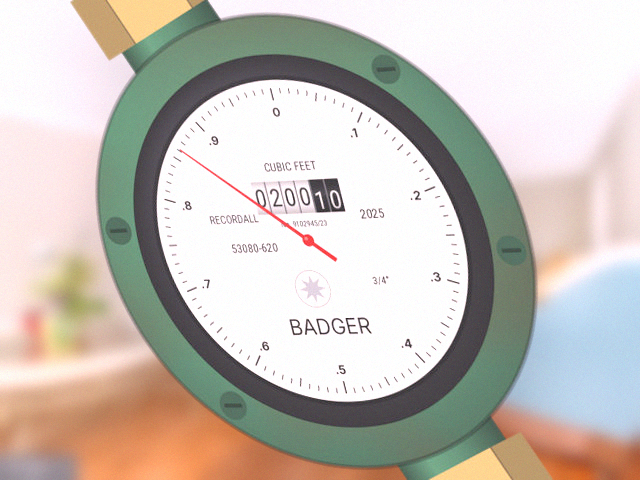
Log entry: 20009.86 ft³
